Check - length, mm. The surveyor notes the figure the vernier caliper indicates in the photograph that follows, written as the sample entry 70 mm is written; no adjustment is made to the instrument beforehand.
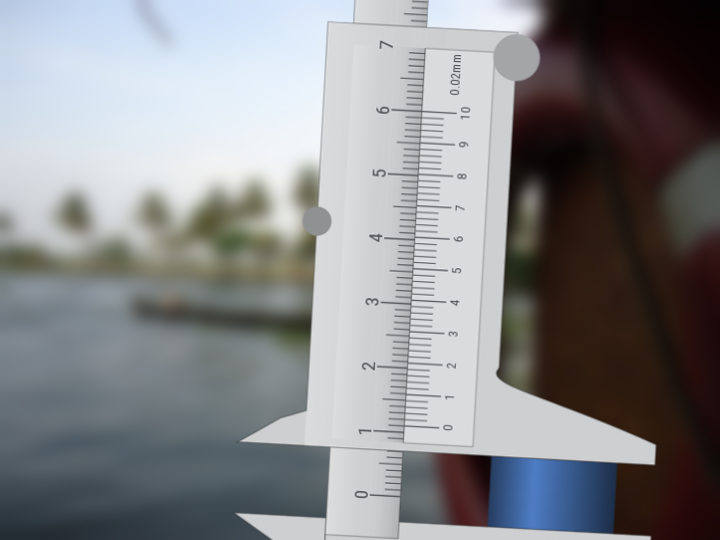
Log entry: 11.0 mm
